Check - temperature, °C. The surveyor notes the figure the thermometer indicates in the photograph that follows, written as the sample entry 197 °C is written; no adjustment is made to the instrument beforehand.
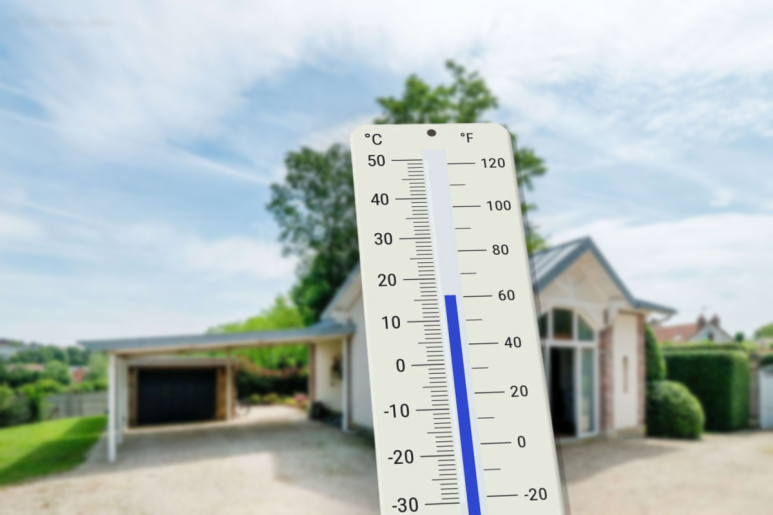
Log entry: 16 °C
